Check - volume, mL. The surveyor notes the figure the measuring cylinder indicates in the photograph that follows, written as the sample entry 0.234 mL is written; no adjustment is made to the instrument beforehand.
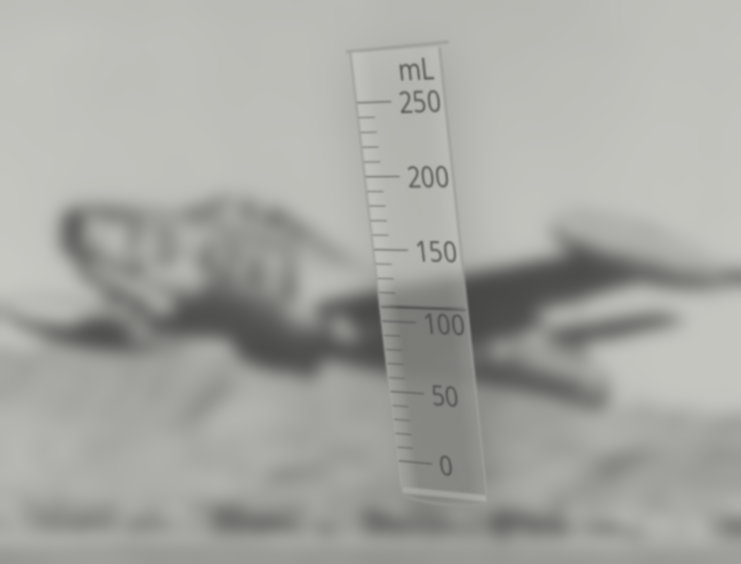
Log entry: 110 mL
